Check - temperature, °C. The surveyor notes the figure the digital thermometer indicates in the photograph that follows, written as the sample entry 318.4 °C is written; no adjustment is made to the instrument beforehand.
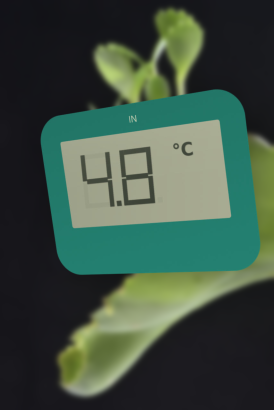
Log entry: 4.8 °C
